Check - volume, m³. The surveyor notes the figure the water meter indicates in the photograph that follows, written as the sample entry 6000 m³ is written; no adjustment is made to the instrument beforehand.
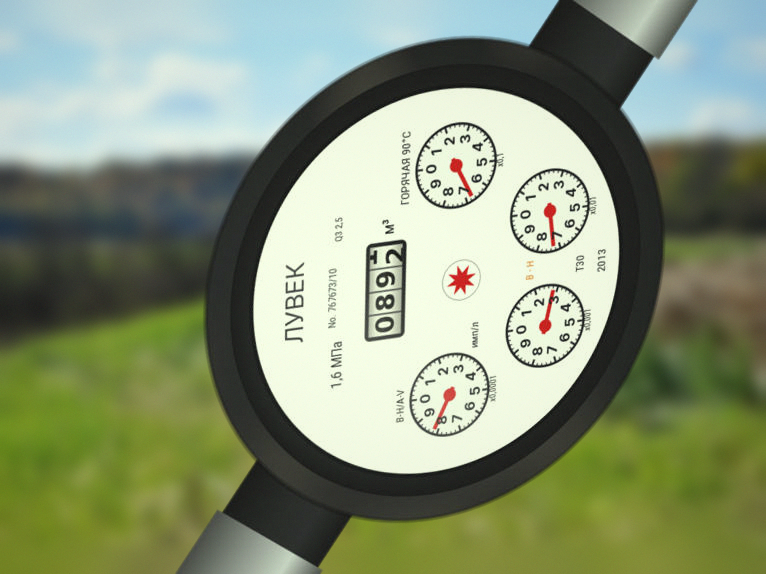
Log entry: 891.6728 m³
